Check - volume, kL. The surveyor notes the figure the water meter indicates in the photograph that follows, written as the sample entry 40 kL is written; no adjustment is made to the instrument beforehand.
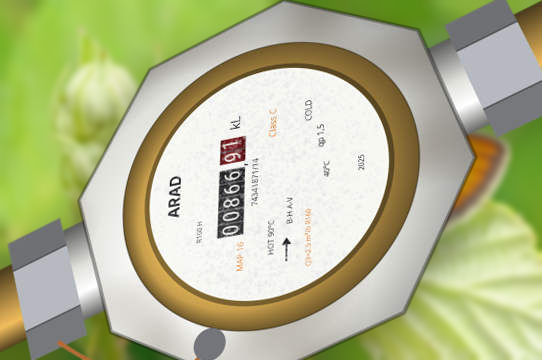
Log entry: 866.91 kL
